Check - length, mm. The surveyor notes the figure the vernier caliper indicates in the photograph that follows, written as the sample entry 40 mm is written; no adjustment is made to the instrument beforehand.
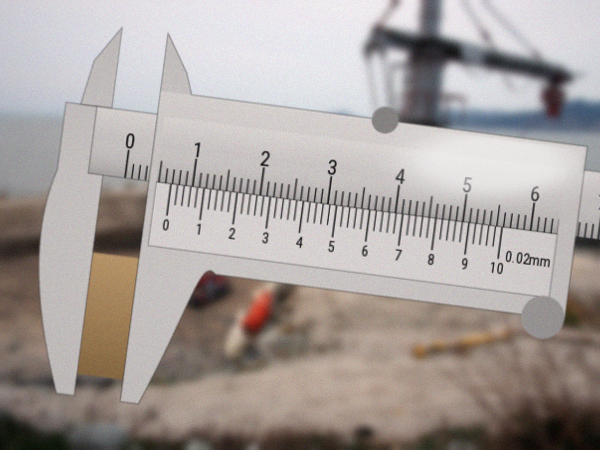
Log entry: 6.8 mm
